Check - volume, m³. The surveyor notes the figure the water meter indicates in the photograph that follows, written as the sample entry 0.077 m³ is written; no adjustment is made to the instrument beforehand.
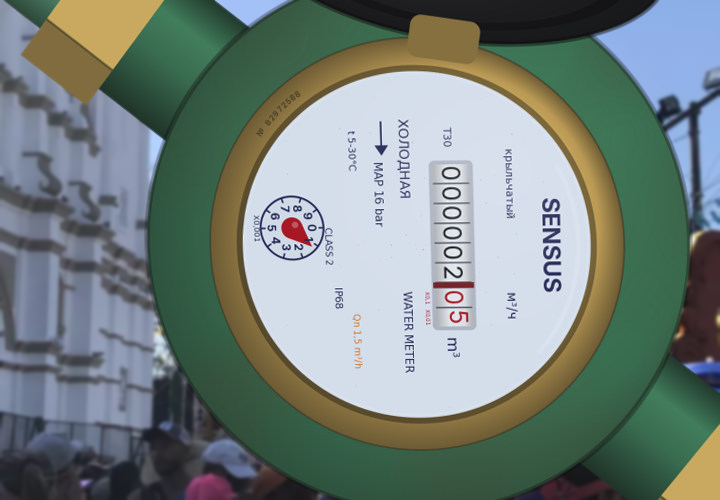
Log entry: 2.051 m³
